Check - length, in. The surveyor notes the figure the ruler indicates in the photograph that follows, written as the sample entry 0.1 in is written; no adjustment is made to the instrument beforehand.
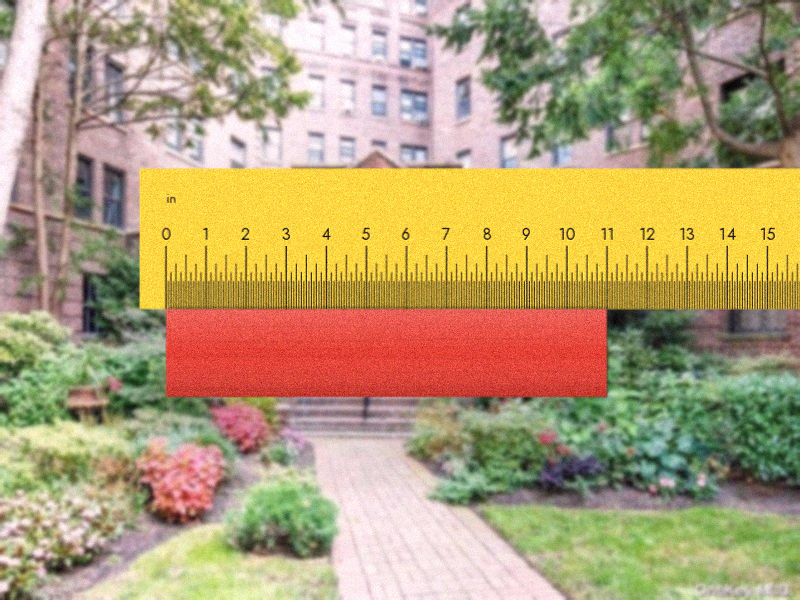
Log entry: 11 in
